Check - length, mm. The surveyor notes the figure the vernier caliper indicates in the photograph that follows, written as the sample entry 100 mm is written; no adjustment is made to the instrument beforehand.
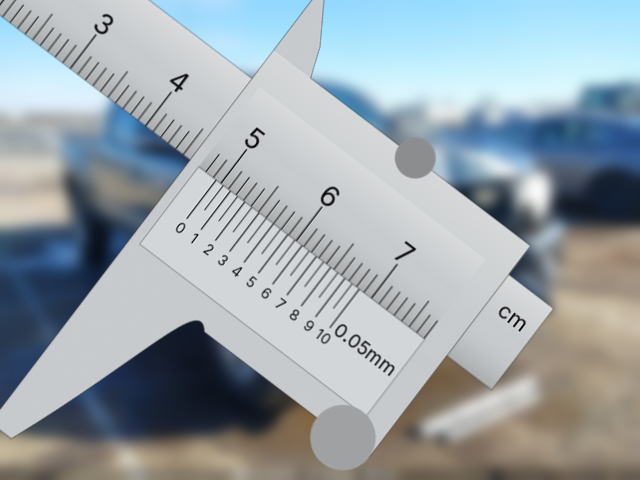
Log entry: 49.4 mm
